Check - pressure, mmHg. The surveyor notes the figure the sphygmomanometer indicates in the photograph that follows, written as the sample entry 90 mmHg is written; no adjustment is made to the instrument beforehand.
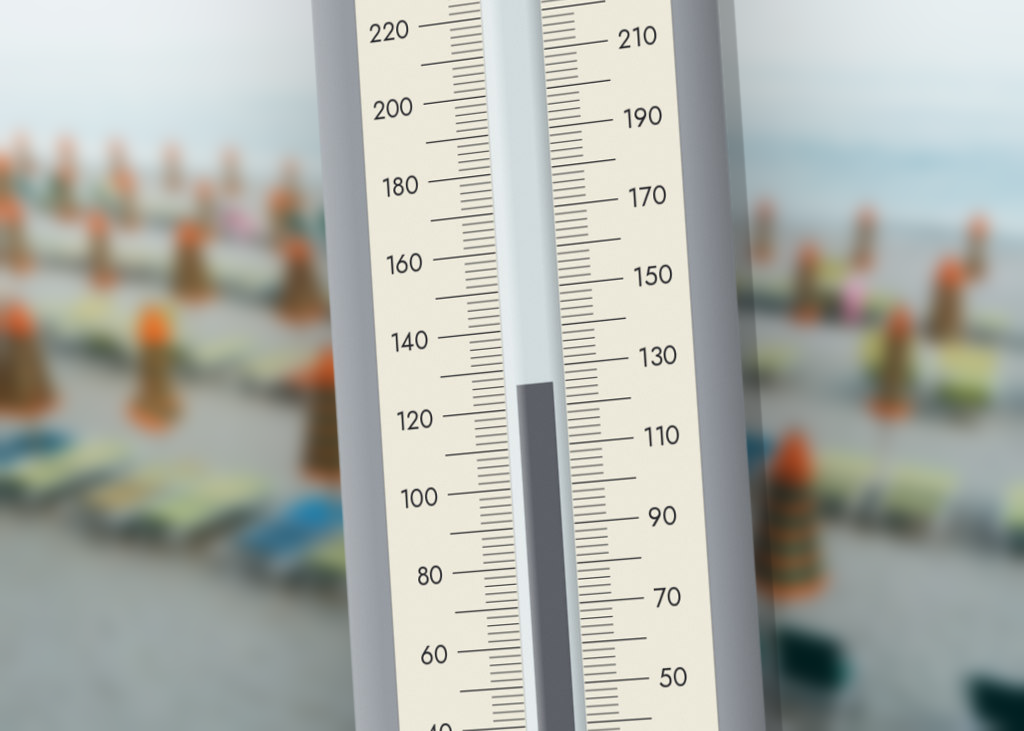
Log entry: 126 mmHg
